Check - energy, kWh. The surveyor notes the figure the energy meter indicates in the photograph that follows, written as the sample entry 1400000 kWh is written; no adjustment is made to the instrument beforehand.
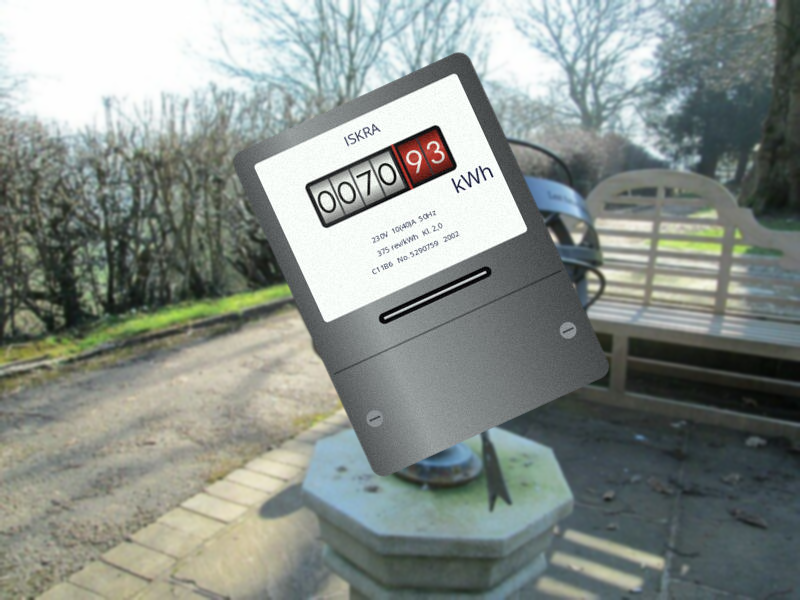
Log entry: 70.93 kWh
